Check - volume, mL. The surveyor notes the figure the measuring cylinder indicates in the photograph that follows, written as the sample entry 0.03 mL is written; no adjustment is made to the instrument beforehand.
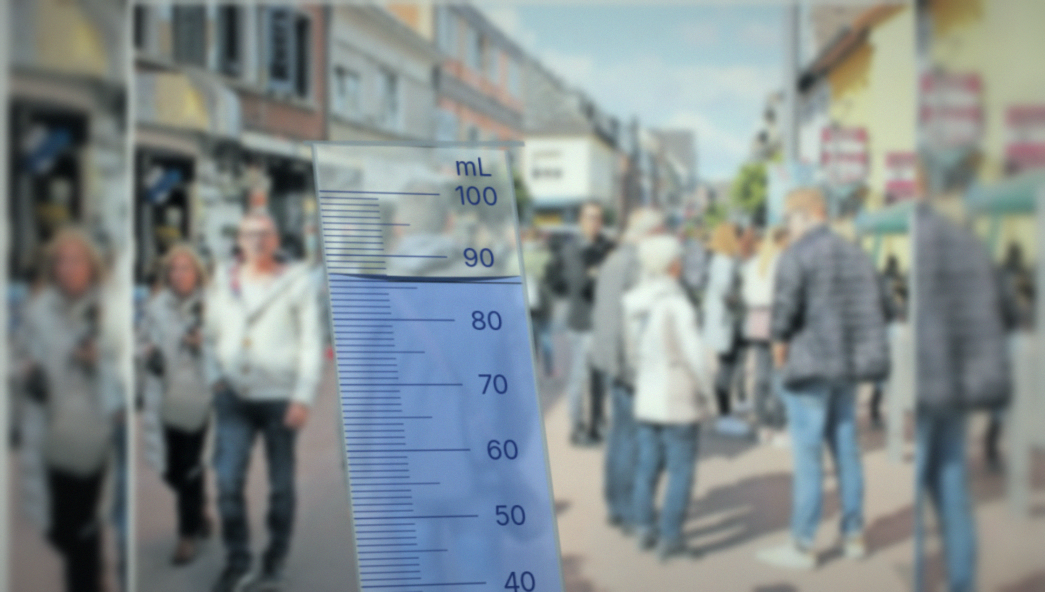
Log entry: 86 mL
